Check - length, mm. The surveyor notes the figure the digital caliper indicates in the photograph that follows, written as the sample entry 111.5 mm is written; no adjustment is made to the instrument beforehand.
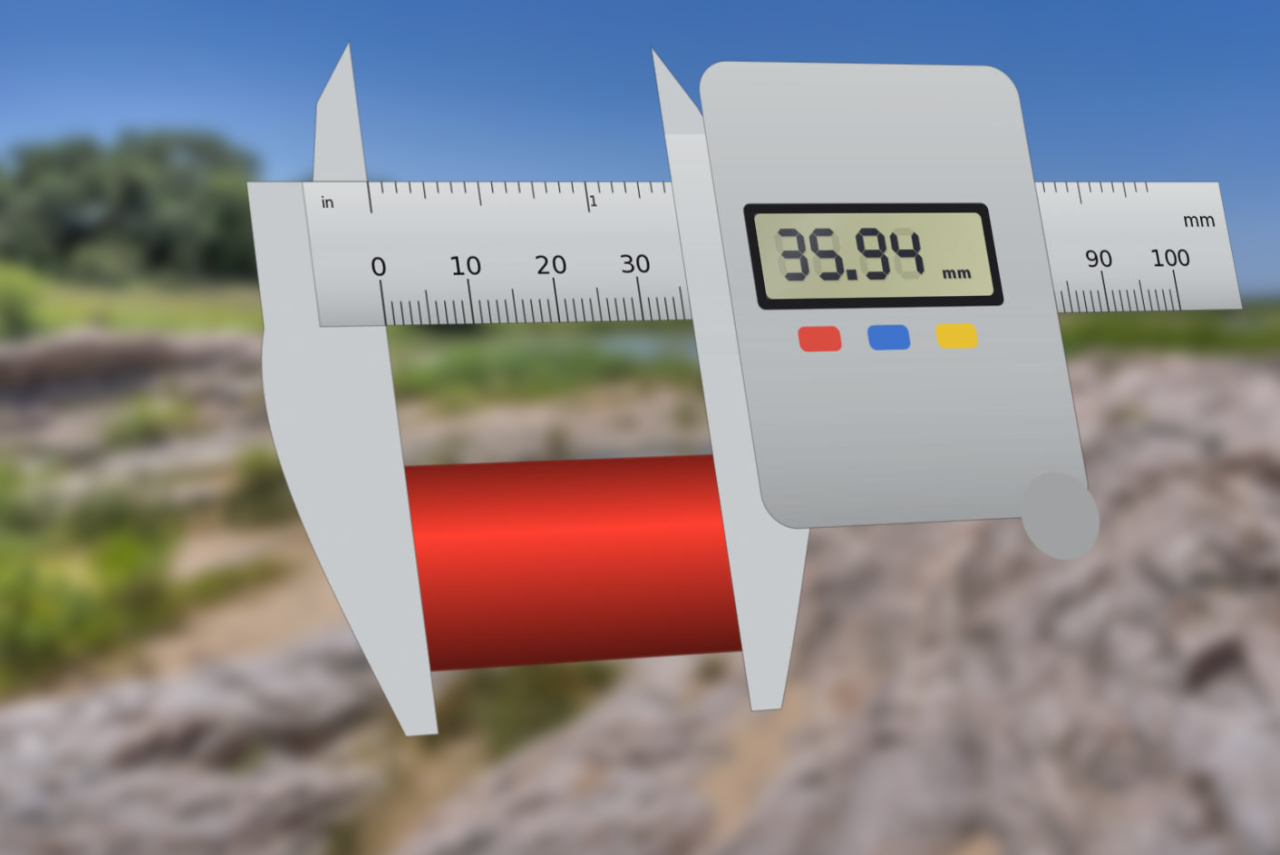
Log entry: 35.94 mm
